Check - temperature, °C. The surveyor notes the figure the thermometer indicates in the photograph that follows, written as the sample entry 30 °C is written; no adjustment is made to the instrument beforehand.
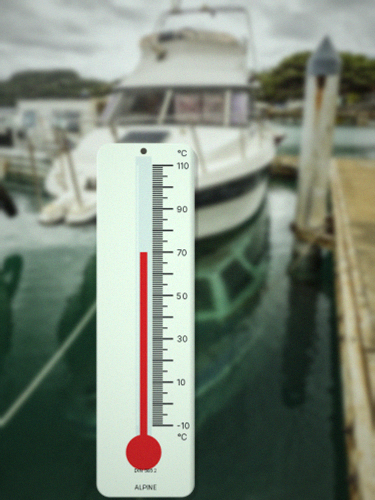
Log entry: 70 °C
